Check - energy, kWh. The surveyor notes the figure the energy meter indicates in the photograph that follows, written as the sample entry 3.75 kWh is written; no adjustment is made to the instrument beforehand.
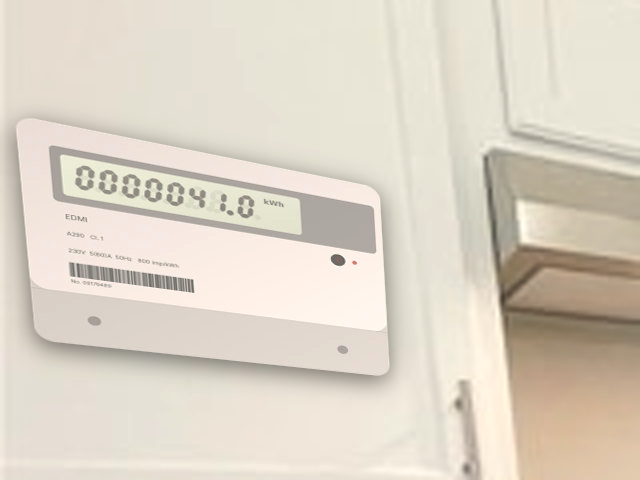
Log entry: 41.0 kWh
